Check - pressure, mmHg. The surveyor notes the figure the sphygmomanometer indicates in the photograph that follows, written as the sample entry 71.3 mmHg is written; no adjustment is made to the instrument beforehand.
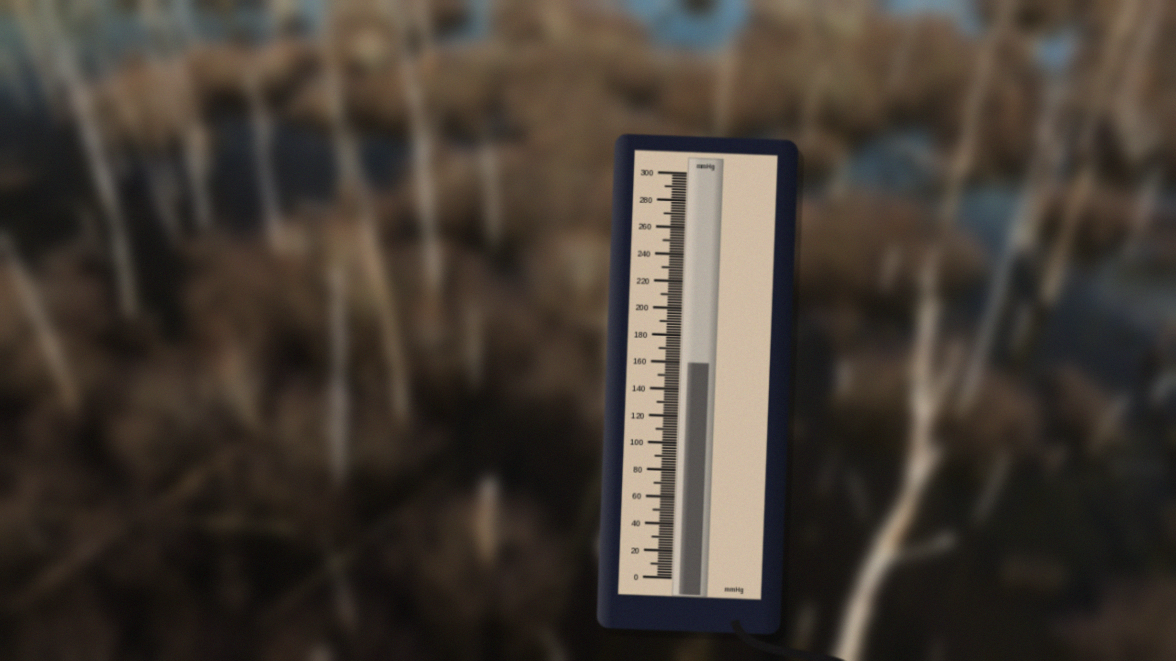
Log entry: 160 mmHg
